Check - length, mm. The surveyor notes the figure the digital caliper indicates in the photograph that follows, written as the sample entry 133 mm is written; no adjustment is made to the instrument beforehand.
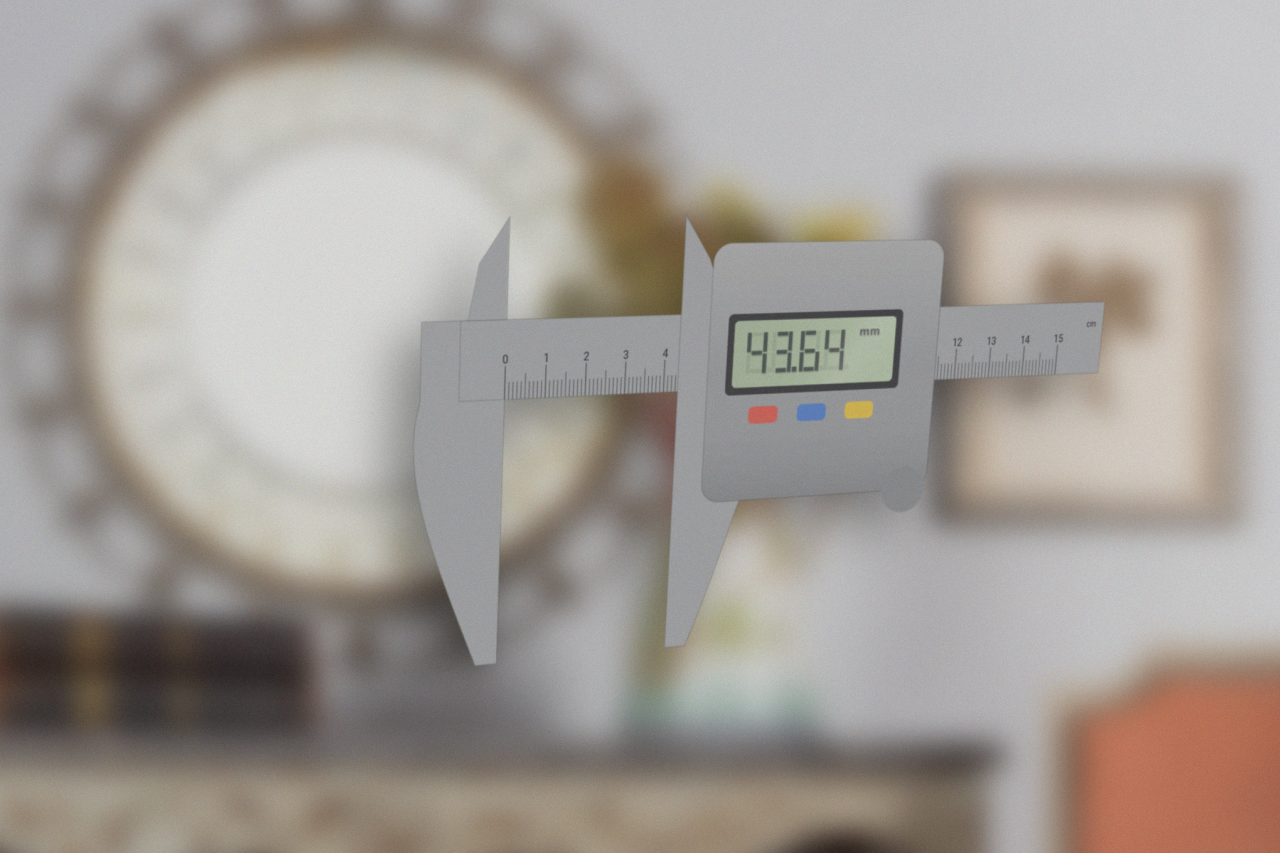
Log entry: 43.64 mm
